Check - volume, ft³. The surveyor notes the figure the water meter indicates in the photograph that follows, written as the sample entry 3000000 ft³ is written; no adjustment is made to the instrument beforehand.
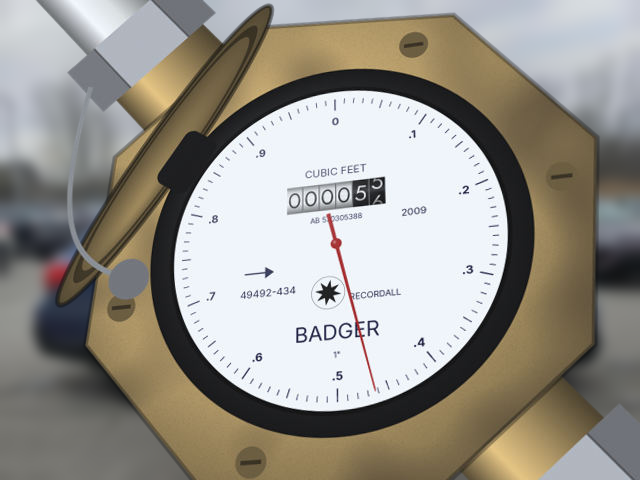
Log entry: 55.46 ft³
